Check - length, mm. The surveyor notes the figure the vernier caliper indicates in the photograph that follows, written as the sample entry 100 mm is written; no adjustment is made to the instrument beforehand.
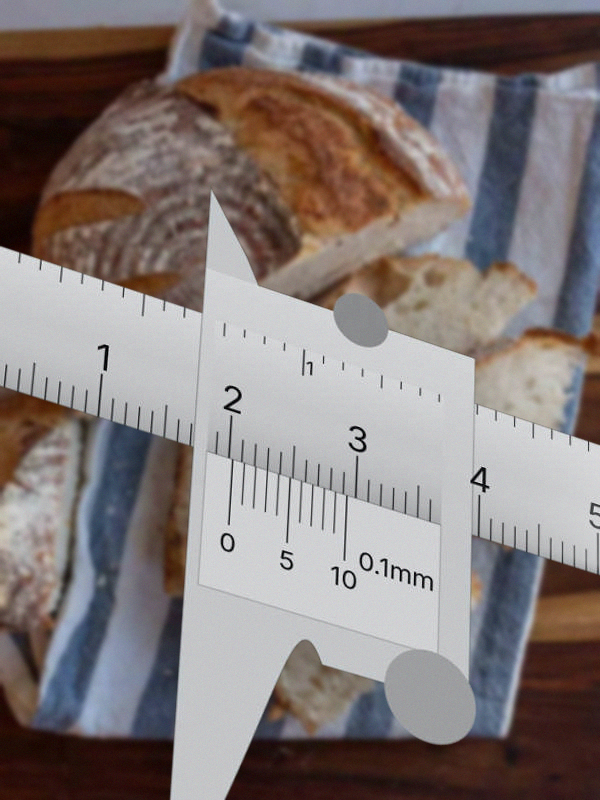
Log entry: 20.3 mm
